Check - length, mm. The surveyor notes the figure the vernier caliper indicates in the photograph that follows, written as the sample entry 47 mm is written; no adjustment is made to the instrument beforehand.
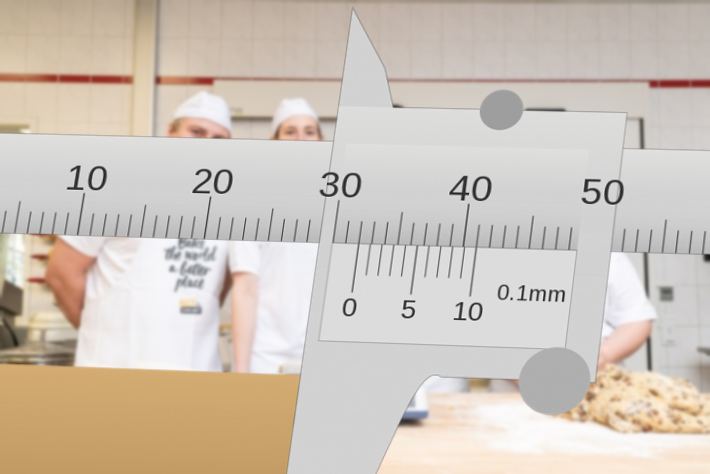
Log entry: 32.0 mm
